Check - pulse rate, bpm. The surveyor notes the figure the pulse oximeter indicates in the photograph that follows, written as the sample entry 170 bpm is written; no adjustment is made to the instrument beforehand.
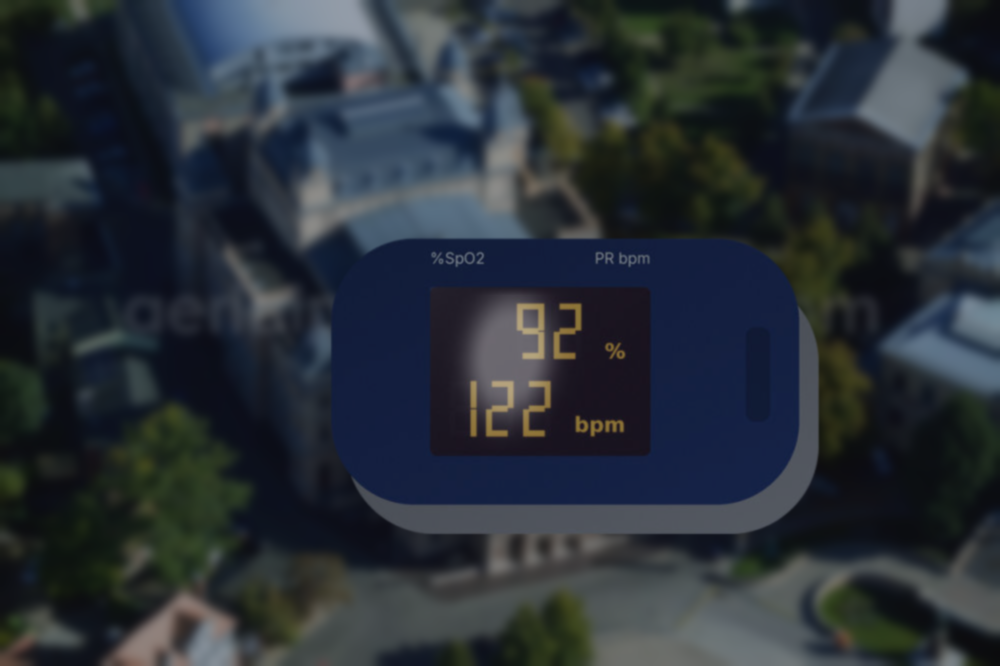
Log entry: 122 bpm
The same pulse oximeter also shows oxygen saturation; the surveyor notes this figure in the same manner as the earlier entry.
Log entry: 92 %
